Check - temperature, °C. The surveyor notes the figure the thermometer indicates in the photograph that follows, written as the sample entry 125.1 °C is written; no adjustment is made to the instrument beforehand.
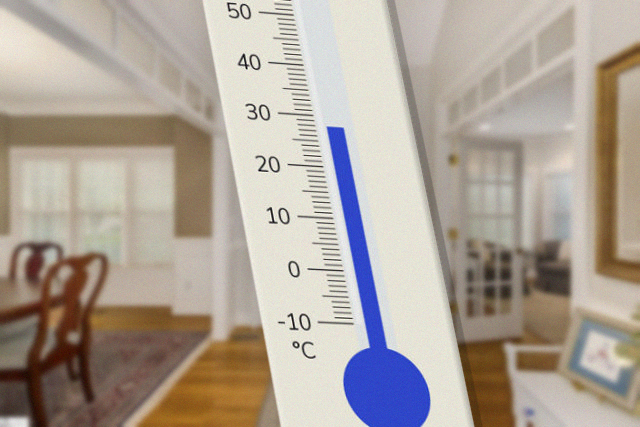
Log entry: 28 °C
